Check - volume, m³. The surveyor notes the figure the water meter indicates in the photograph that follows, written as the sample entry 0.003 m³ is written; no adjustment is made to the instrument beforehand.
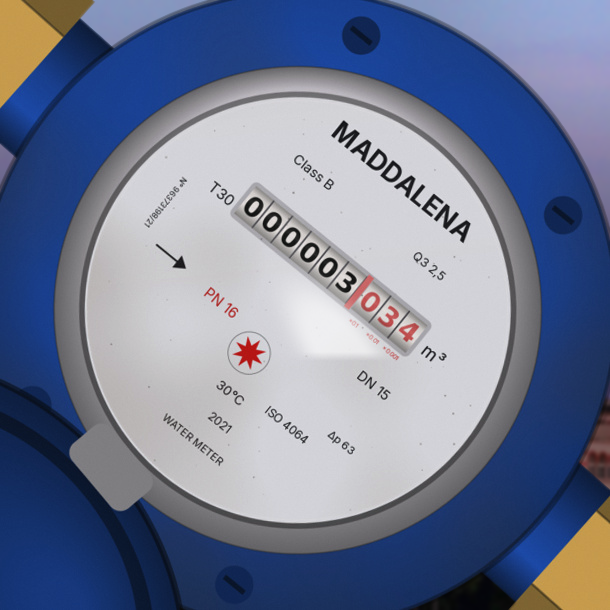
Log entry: 3.034 m³
